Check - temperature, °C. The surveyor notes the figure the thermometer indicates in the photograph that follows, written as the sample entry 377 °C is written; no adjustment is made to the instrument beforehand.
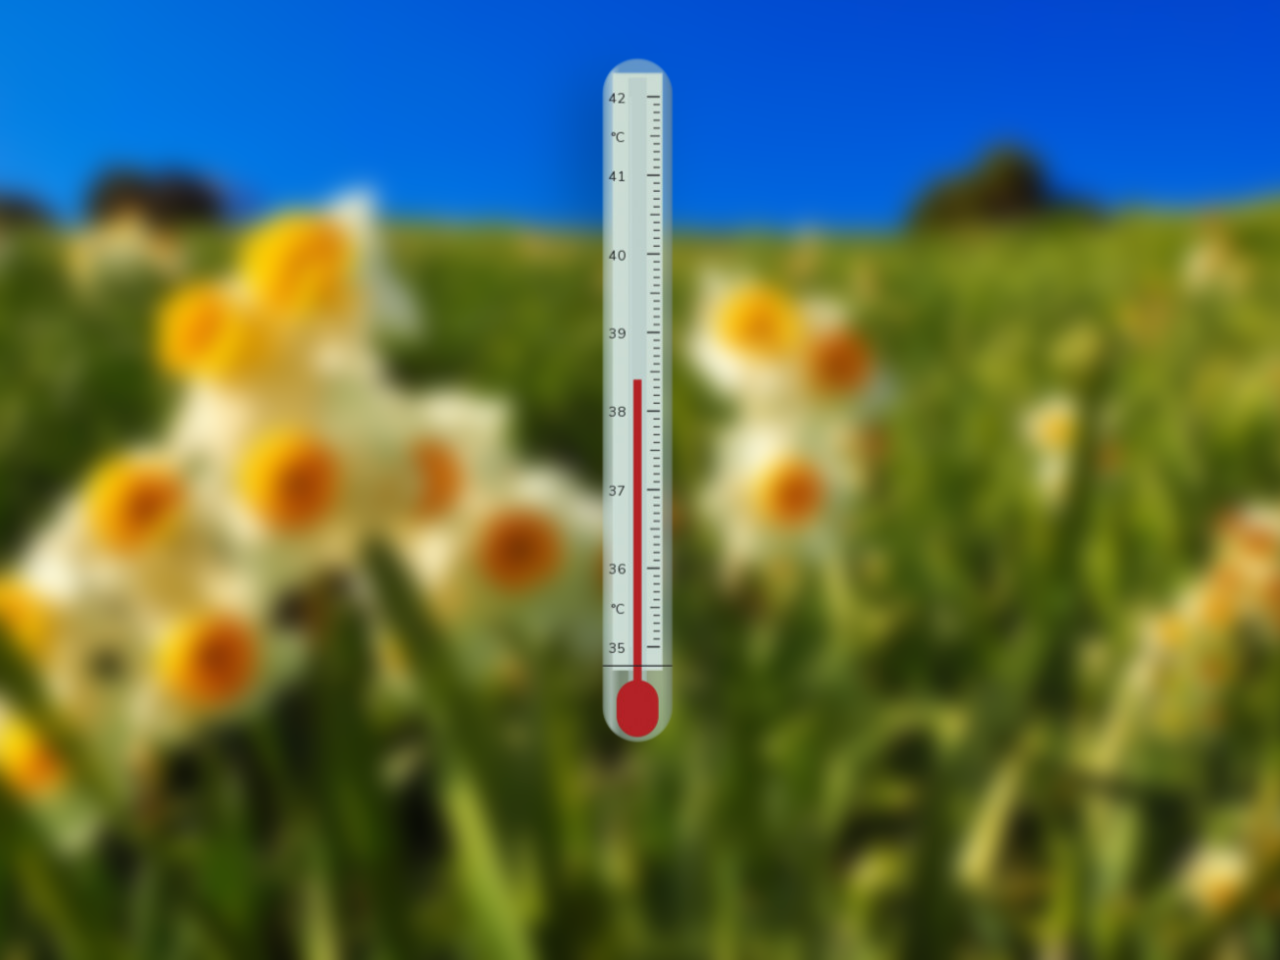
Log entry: 38.4 °C
